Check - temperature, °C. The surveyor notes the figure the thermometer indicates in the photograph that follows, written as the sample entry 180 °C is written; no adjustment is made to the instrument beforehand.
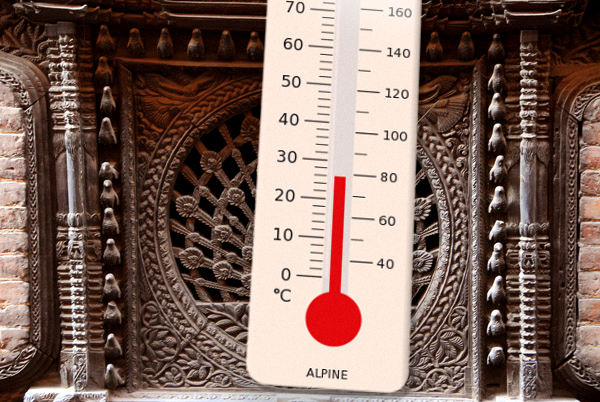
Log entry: 26 °C
